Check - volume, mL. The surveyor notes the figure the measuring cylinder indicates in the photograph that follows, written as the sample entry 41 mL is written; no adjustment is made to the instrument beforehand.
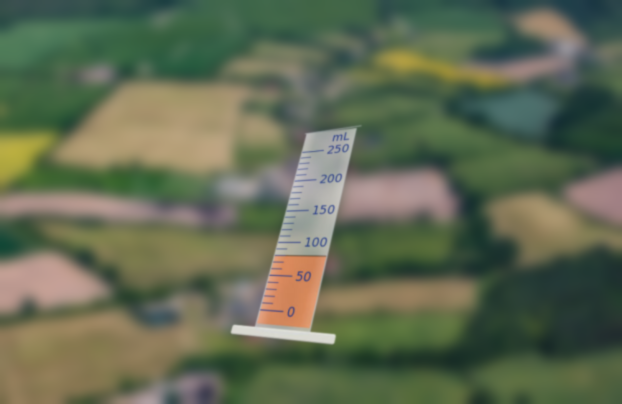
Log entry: 80 mL
